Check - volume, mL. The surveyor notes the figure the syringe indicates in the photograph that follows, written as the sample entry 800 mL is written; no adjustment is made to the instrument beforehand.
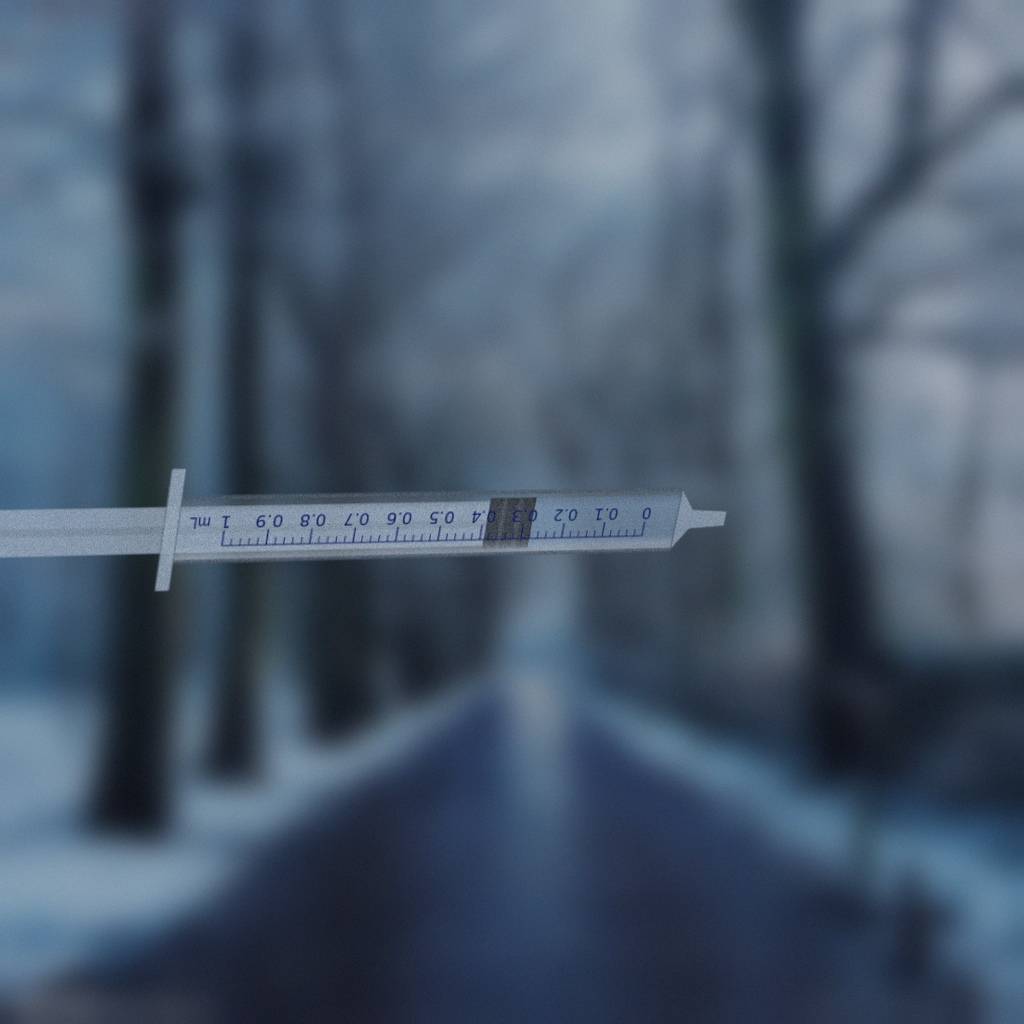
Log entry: 0.28 mL
